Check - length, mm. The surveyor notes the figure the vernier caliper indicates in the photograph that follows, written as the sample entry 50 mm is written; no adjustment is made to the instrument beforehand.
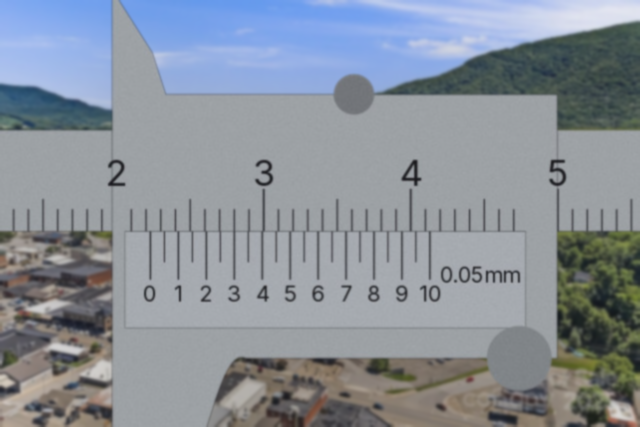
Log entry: 22.3 mm
